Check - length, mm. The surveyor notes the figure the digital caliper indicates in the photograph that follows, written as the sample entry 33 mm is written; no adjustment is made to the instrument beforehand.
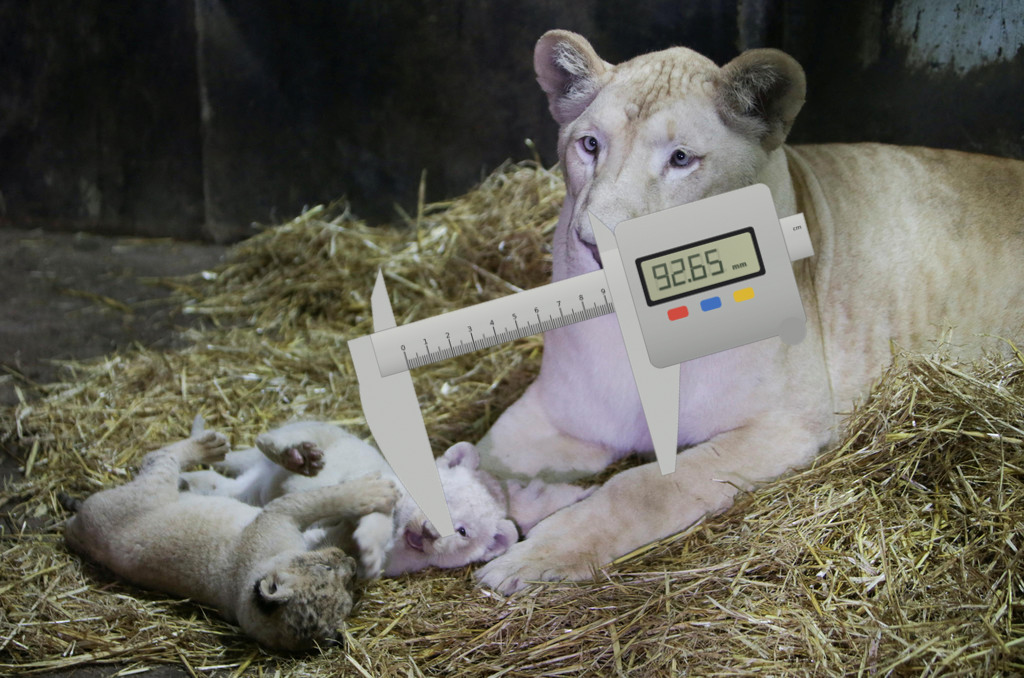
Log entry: 92.65 mm
